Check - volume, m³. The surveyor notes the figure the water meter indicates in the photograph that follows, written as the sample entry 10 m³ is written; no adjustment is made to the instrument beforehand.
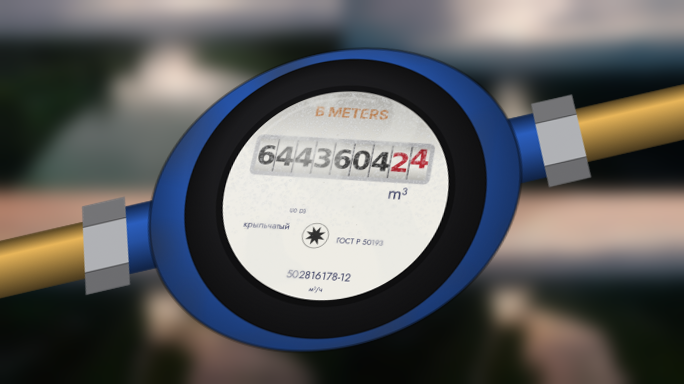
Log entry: 6443604.24 m³
